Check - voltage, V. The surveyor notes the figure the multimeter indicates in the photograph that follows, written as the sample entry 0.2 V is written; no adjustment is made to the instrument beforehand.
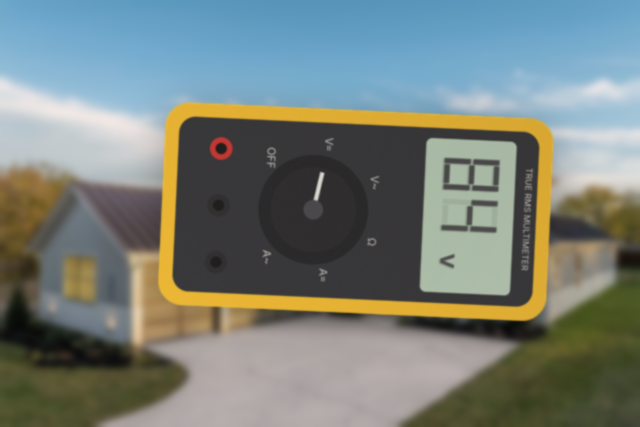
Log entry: 84 V
